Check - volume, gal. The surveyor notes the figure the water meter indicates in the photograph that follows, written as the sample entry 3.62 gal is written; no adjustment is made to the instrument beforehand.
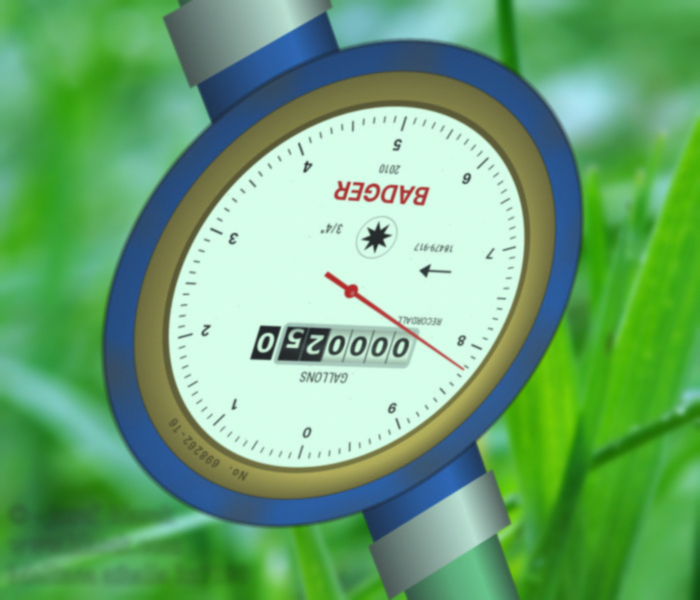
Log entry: 248.2 gal
